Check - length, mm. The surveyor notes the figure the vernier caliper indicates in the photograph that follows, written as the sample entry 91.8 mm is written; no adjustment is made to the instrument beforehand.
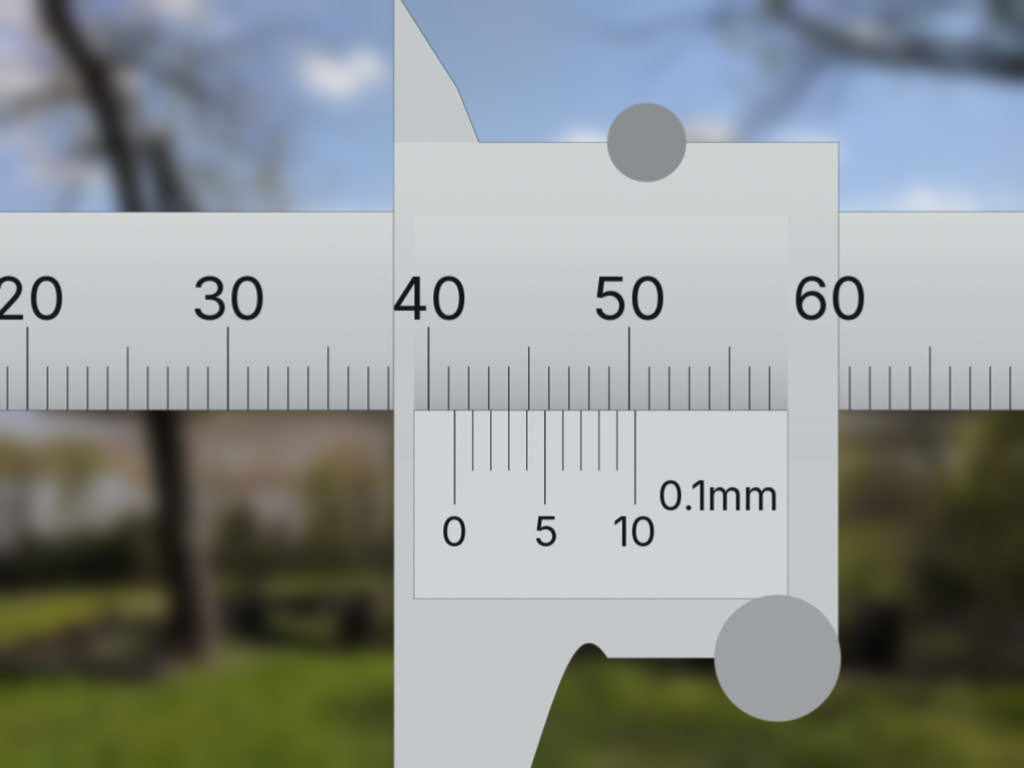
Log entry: 41.3 mm
